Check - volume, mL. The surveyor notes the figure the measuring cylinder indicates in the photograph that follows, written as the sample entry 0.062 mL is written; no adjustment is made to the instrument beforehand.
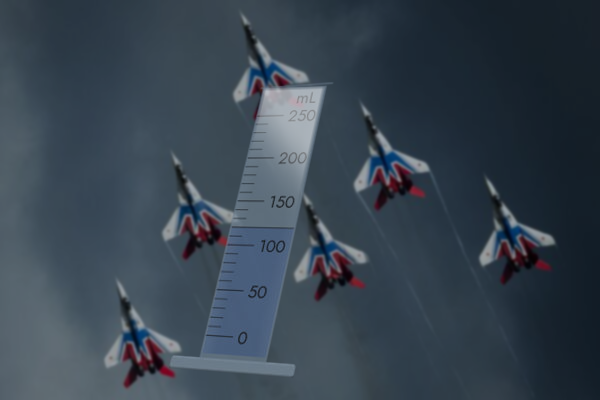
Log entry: 120 mL
